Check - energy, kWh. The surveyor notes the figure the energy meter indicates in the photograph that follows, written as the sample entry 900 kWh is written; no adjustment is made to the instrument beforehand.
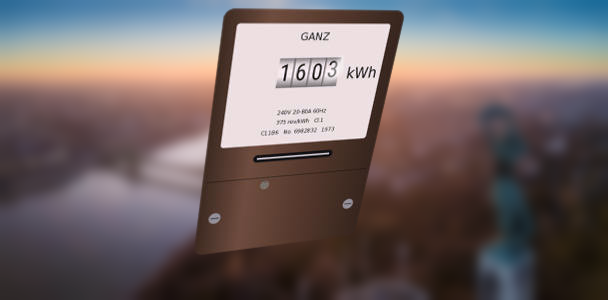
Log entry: 1603 kWh
